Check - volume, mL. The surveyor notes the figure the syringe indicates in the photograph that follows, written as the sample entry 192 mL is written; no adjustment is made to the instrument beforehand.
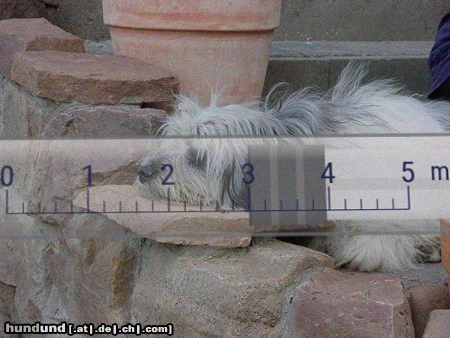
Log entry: 3 mL
